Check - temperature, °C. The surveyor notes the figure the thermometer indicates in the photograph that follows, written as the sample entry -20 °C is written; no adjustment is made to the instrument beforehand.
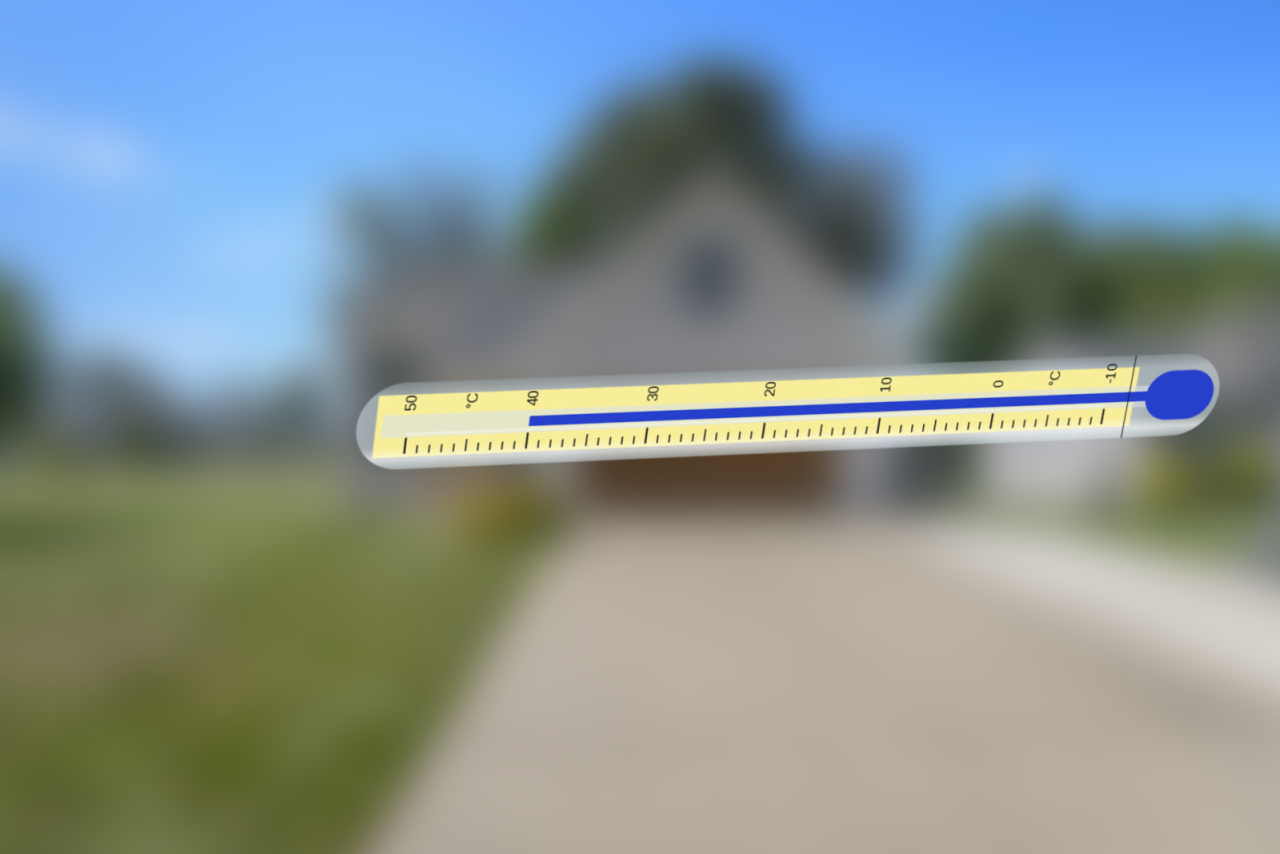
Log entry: 40 °C
